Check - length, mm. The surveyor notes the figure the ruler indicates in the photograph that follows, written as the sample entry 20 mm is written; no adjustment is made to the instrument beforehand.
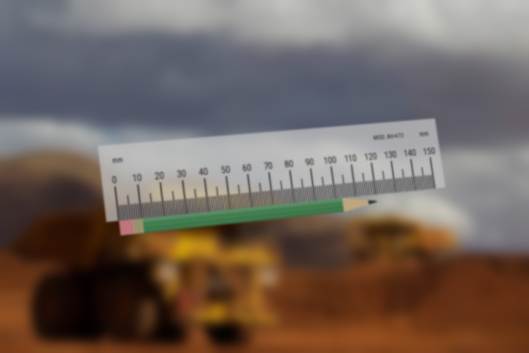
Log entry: 120 mm
